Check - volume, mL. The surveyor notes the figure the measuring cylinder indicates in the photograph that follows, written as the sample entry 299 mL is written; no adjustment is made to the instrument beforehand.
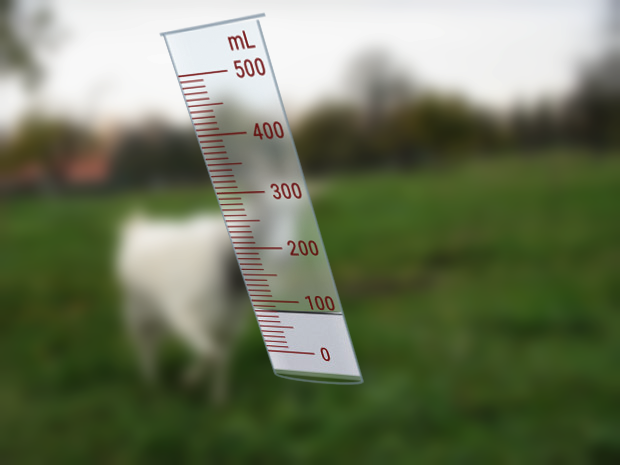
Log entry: 80 mL
